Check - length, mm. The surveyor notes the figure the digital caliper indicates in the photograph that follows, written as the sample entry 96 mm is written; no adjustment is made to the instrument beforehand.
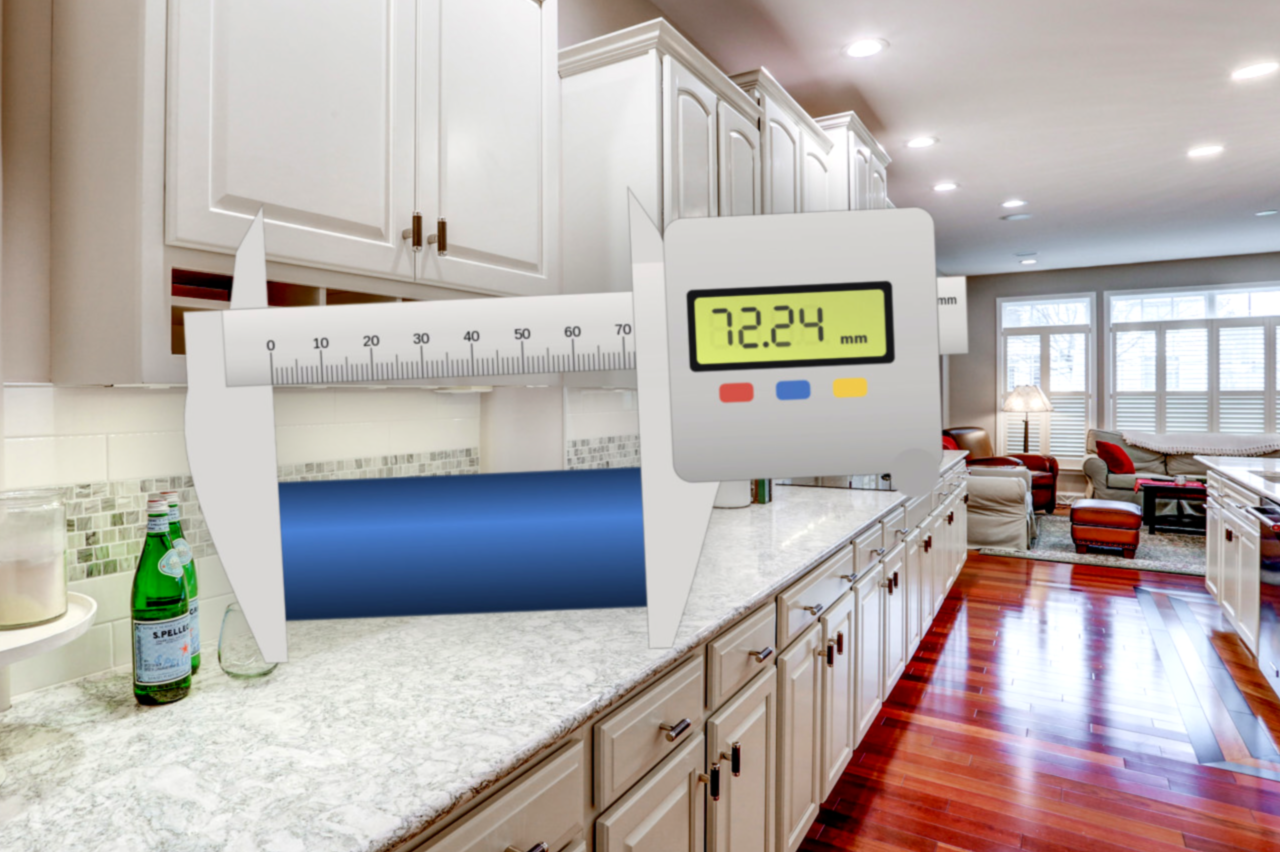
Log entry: 72.24 mm
